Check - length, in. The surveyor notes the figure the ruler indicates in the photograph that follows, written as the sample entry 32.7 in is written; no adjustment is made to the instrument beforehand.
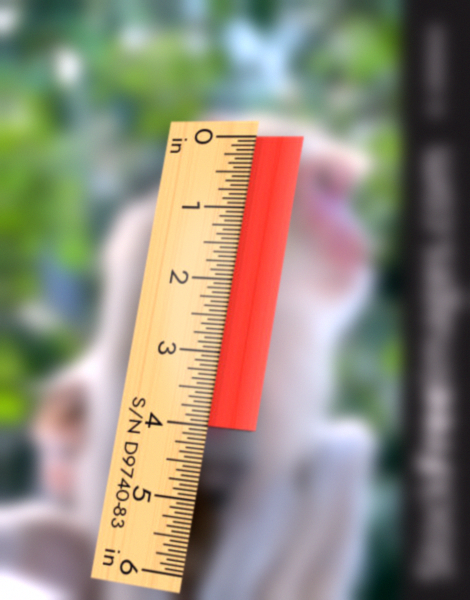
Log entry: 4 in
